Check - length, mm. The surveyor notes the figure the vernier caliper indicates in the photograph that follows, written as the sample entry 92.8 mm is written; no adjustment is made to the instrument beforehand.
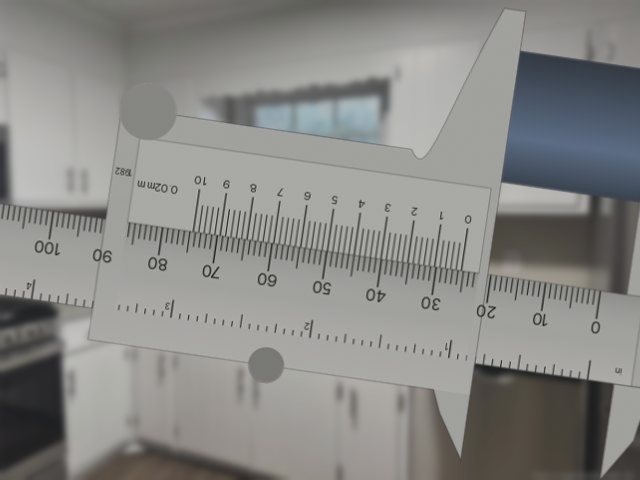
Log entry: 25.4 mm
